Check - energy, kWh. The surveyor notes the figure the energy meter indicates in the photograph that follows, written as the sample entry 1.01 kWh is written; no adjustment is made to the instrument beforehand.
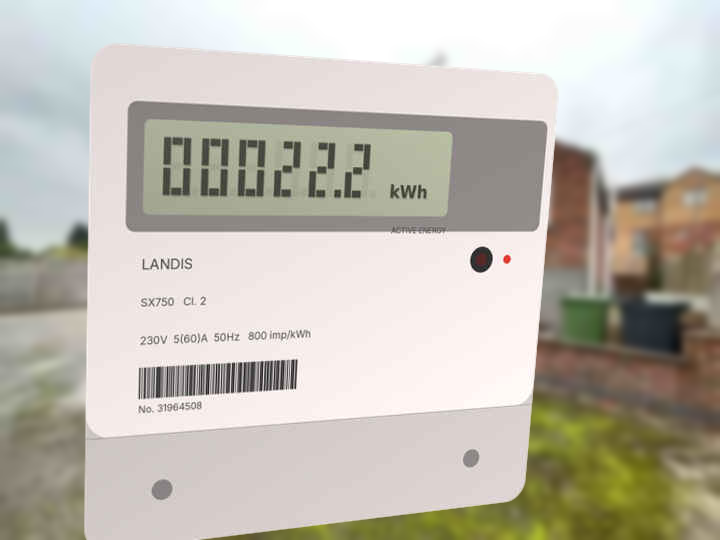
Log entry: 22.2 kWh
